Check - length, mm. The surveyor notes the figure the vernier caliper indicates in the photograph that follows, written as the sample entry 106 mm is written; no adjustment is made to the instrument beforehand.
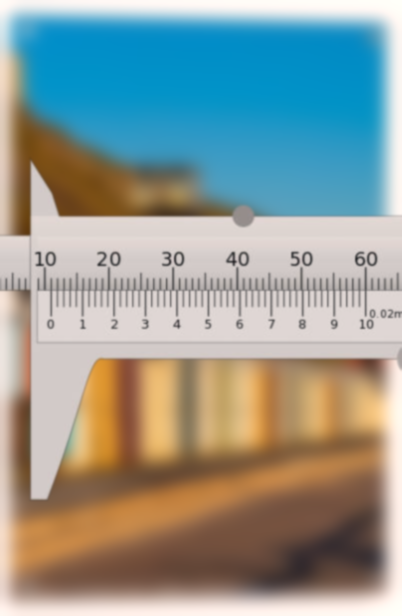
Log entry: 11.0 mm
